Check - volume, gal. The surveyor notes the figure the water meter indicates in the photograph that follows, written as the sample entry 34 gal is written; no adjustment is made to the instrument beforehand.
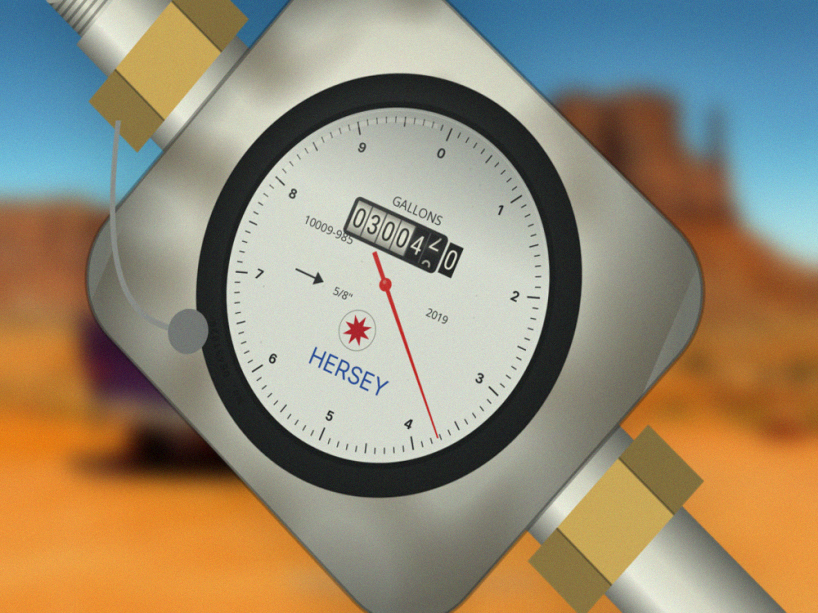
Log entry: 300423.7 gal
